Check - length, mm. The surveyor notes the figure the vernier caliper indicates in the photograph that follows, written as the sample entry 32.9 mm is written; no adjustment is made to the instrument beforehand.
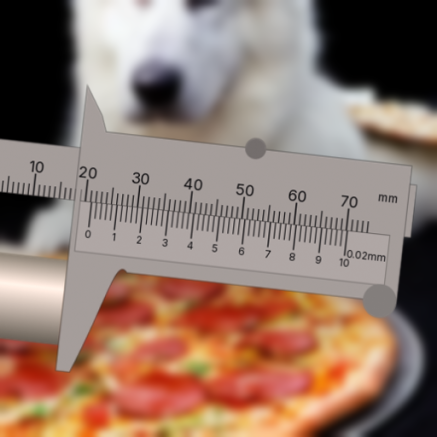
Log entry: 21.2 mm
